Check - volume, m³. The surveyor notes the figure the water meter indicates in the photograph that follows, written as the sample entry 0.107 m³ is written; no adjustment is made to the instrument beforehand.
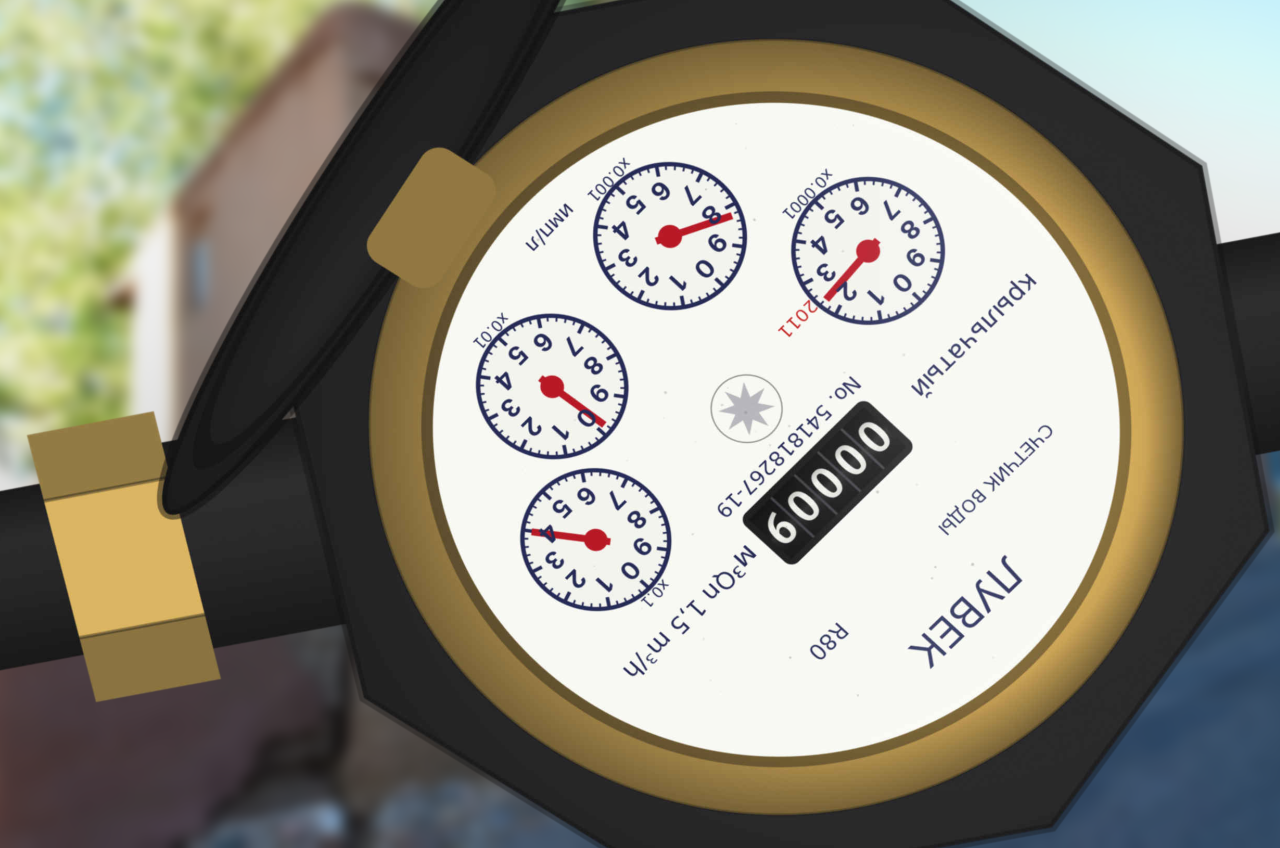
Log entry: 9.3982 m³
